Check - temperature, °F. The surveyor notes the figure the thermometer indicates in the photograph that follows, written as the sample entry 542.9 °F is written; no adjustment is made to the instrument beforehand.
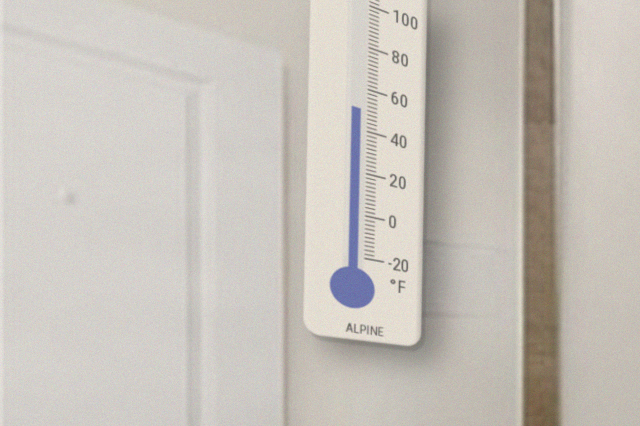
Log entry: 50 °F
